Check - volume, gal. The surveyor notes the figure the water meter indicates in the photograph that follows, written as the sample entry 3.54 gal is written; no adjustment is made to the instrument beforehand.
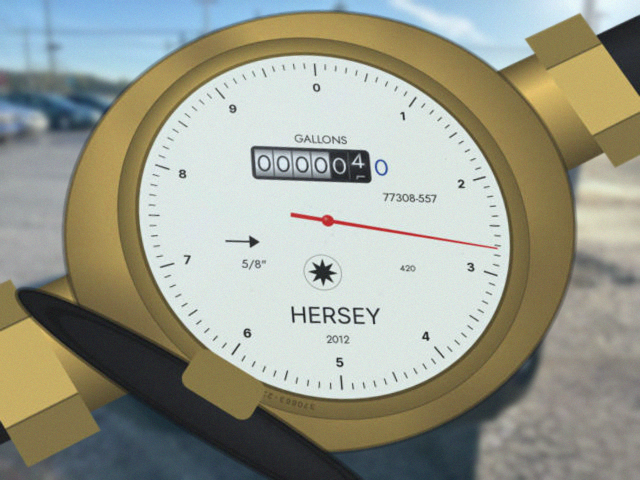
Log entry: 42.7 gal
